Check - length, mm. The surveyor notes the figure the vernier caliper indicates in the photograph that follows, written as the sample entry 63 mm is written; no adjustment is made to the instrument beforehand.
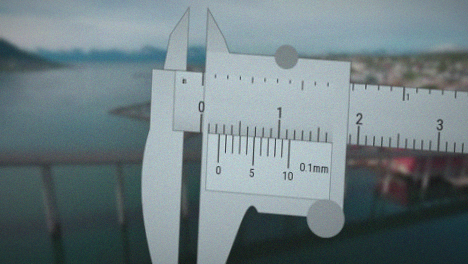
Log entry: 2.4 mm
